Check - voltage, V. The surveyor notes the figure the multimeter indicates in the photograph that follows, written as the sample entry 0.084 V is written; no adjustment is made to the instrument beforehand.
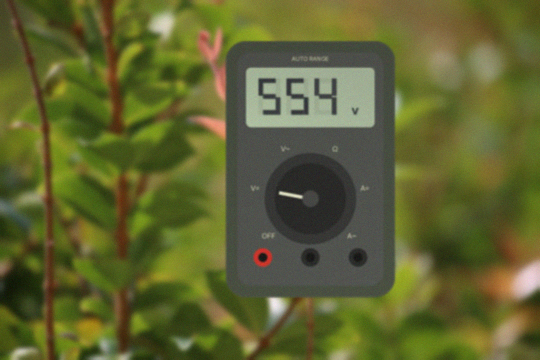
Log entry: 554 V
